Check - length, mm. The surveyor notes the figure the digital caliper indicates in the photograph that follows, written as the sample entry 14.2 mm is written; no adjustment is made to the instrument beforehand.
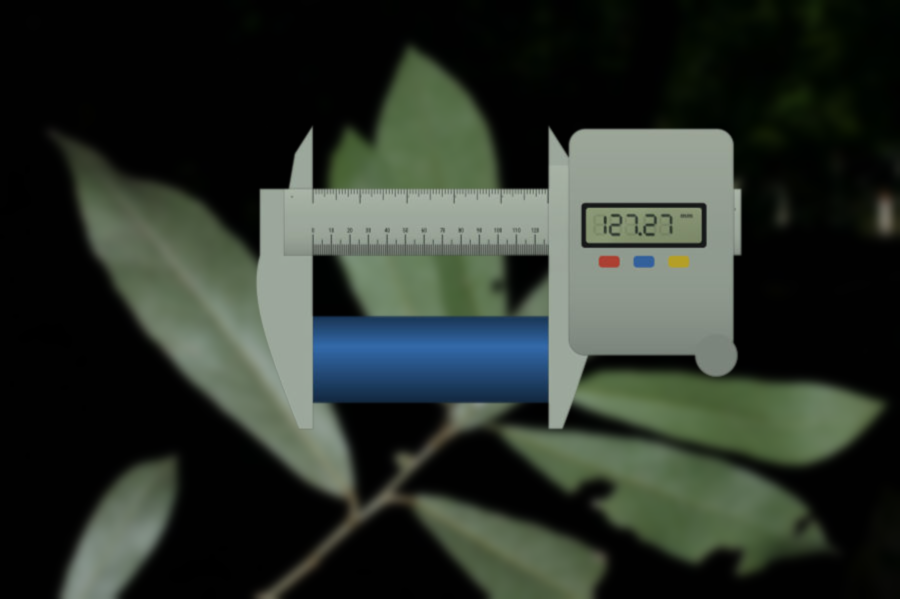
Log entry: 127.27 mm
